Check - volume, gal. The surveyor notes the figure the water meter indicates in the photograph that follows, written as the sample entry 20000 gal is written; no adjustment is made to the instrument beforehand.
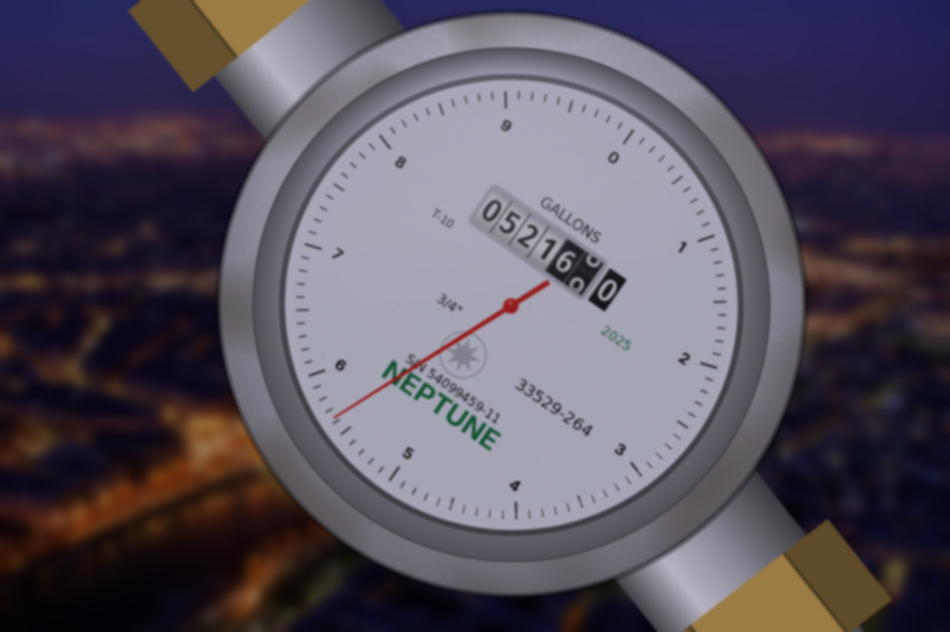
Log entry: 521685.6 gal
